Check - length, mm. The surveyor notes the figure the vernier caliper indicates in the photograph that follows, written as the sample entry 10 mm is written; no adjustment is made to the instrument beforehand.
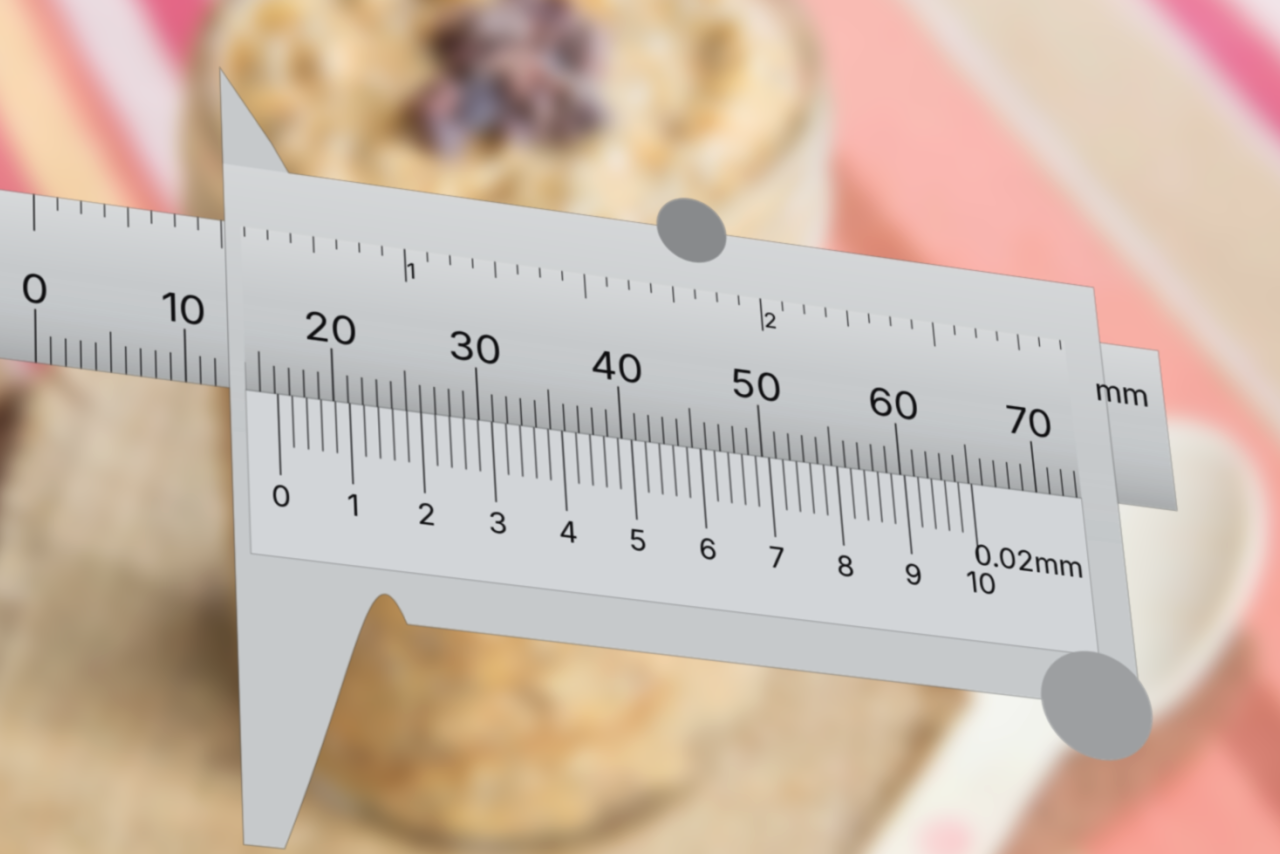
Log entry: 16.2 mm
